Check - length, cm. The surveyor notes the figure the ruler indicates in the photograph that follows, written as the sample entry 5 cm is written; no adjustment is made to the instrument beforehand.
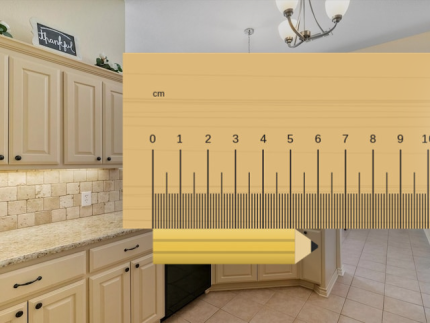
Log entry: 6 cm
